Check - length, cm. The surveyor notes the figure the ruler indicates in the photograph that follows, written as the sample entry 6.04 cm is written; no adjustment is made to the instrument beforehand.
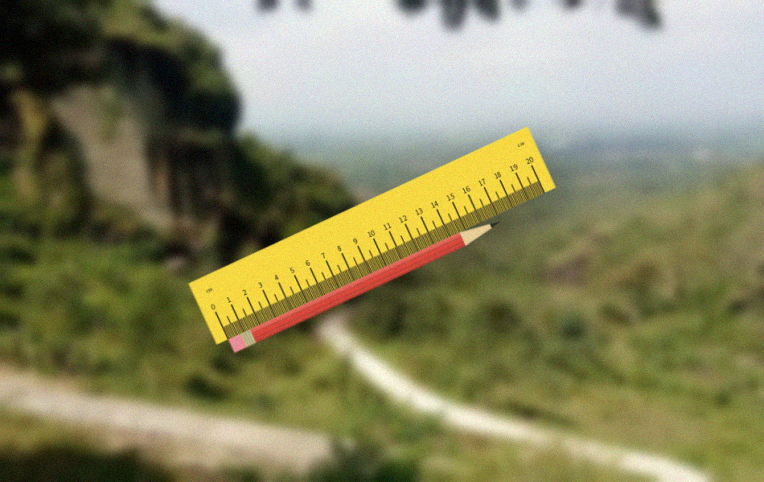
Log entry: 17 cm
